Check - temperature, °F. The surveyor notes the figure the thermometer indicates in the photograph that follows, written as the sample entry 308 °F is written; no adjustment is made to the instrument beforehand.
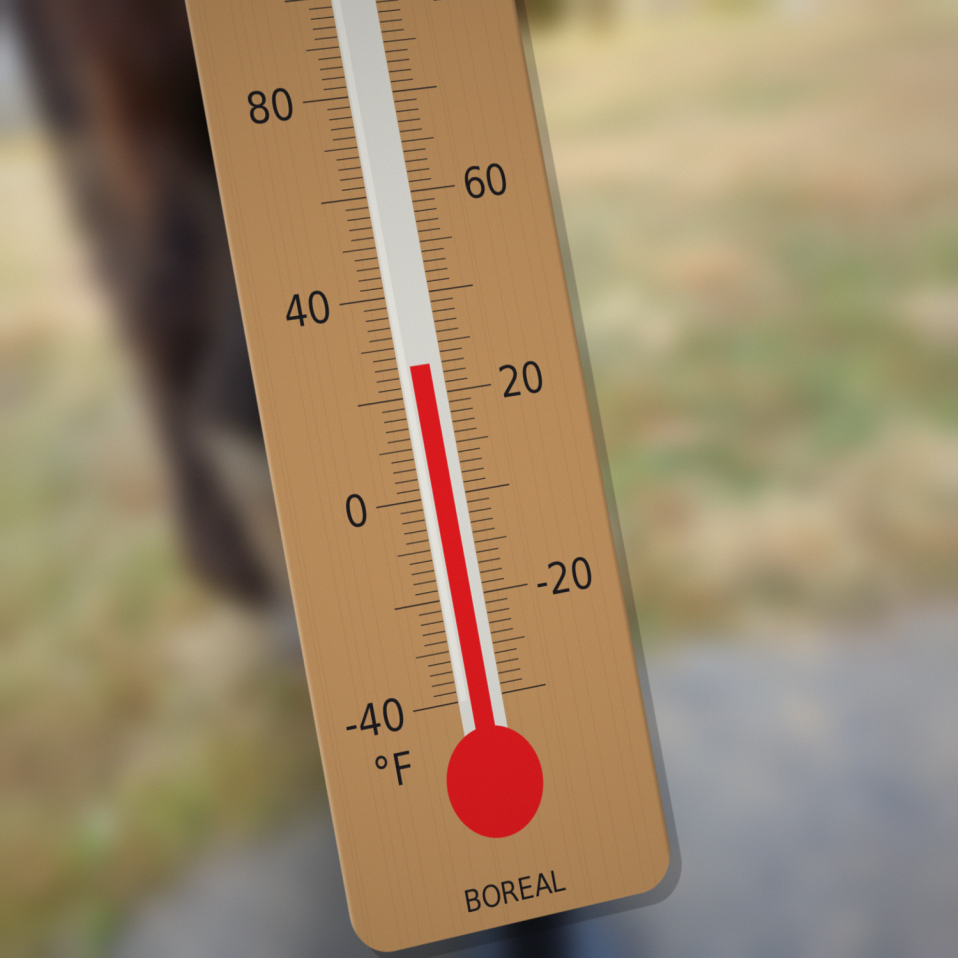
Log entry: 26 °F
